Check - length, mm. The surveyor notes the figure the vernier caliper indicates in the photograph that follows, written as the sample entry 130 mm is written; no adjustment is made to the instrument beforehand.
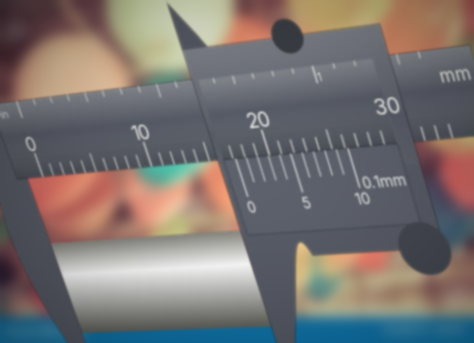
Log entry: 17.2 mm
